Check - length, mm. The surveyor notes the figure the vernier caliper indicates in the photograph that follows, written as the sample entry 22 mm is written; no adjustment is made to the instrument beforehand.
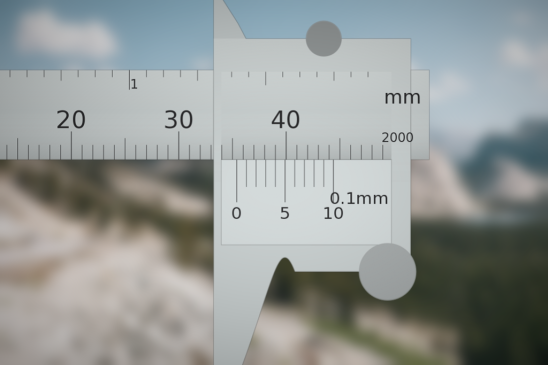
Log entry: 35.4 mm
